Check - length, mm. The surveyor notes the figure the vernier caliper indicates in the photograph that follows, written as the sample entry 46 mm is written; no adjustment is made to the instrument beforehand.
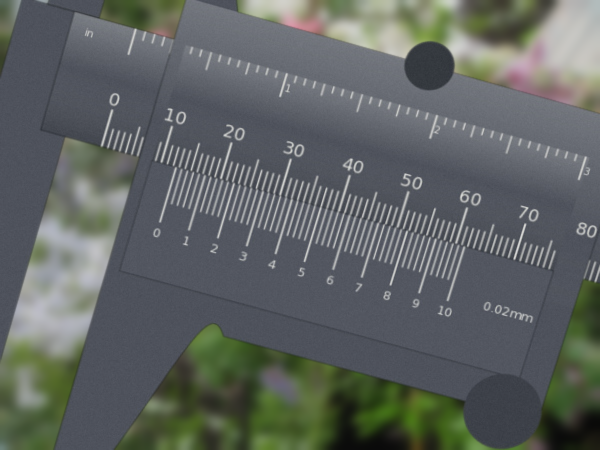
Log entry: 12.5 mm
